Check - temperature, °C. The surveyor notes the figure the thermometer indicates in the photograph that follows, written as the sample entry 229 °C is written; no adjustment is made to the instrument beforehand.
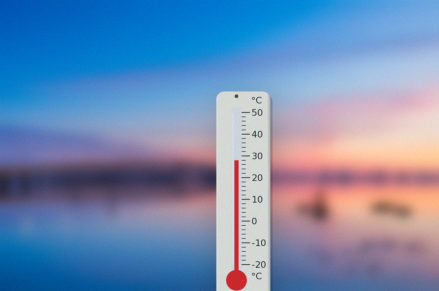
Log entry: 28 °C
